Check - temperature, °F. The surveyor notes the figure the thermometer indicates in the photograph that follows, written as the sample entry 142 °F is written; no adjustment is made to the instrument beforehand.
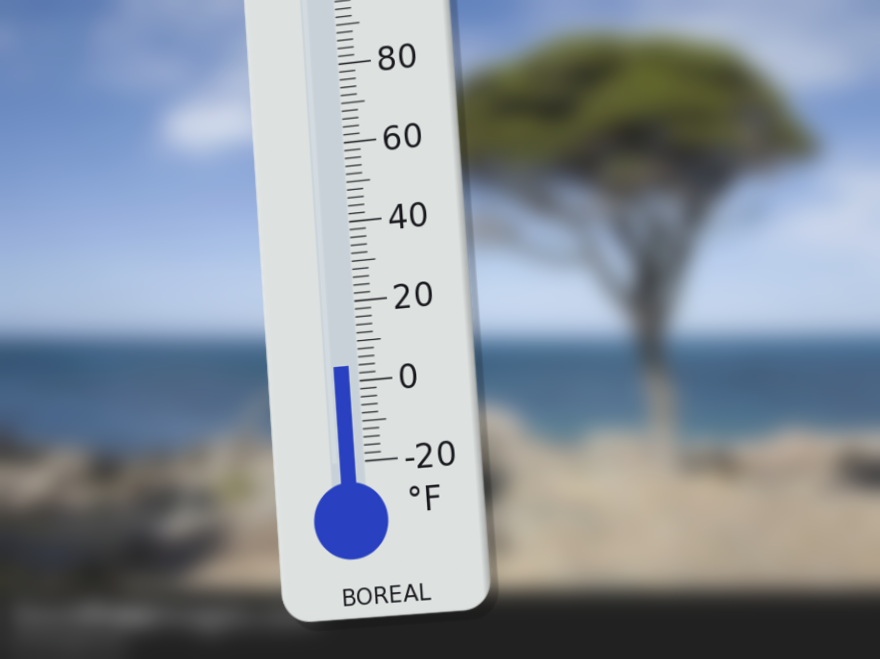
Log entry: 4 °F
